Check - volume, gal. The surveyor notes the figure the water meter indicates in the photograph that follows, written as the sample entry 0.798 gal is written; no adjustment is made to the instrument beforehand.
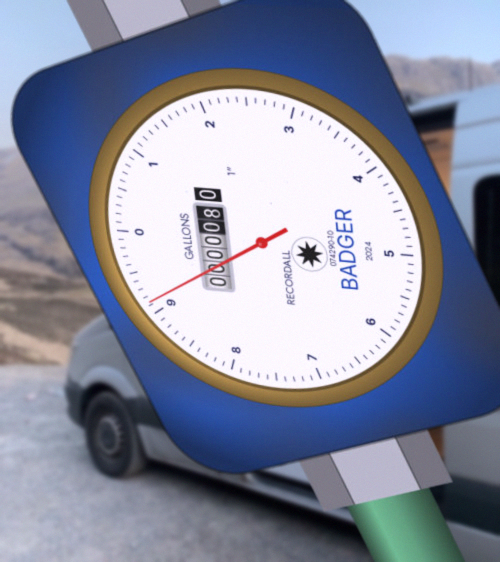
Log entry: 79.1 gal
